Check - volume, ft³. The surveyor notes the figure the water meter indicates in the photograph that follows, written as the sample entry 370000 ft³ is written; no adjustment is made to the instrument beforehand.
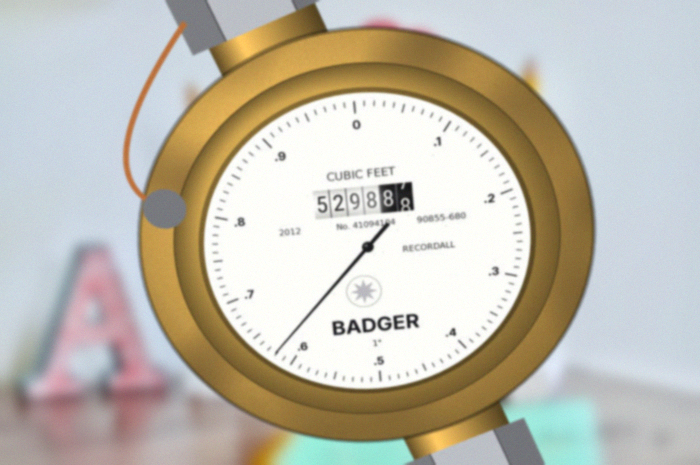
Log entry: 529887.62 ft³
